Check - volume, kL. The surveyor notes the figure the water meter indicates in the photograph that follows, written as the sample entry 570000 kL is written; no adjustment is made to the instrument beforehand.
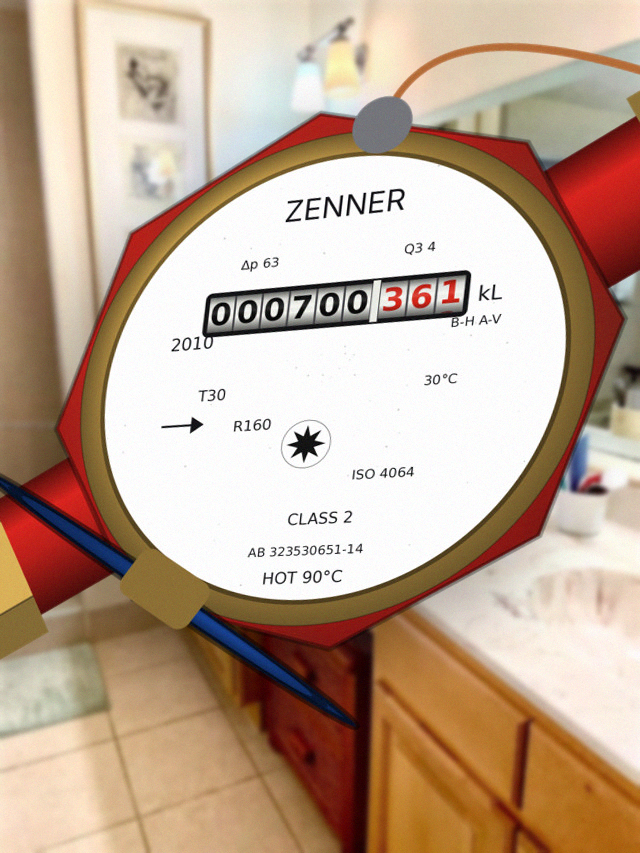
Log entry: 700.361 kL
